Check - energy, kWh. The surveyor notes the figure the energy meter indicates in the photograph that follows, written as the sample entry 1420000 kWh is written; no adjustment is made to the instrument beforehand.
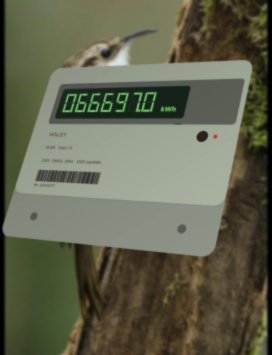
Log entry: 66697.0 kWh
